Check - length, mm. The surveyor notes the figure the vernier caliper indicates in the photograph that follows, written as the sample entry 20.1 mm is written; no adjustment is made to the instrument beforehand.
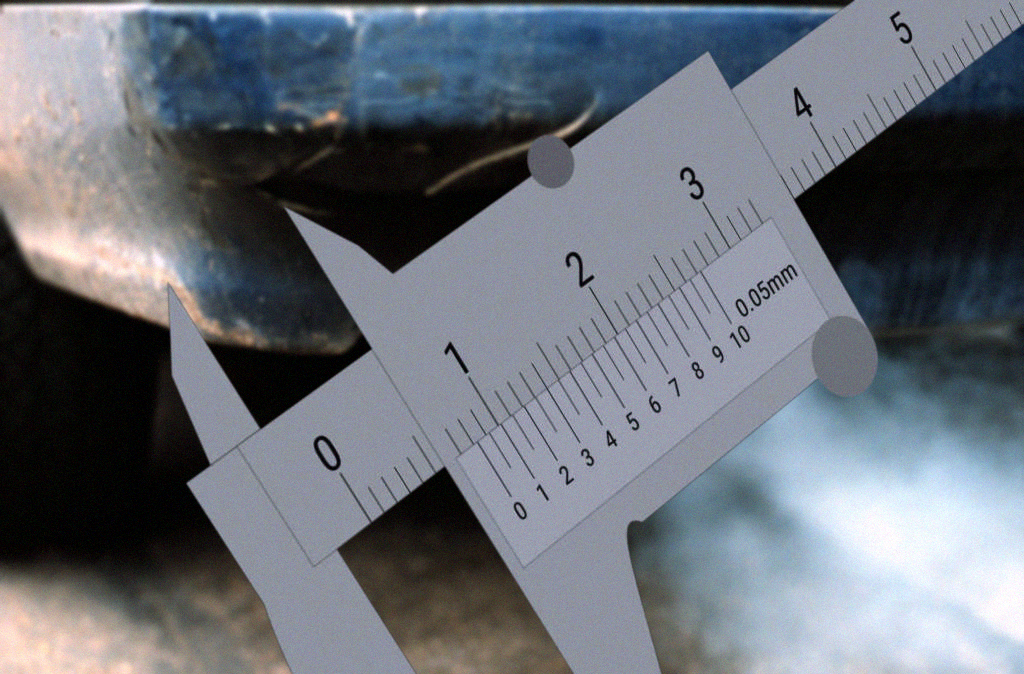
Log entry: 8.3 mm
